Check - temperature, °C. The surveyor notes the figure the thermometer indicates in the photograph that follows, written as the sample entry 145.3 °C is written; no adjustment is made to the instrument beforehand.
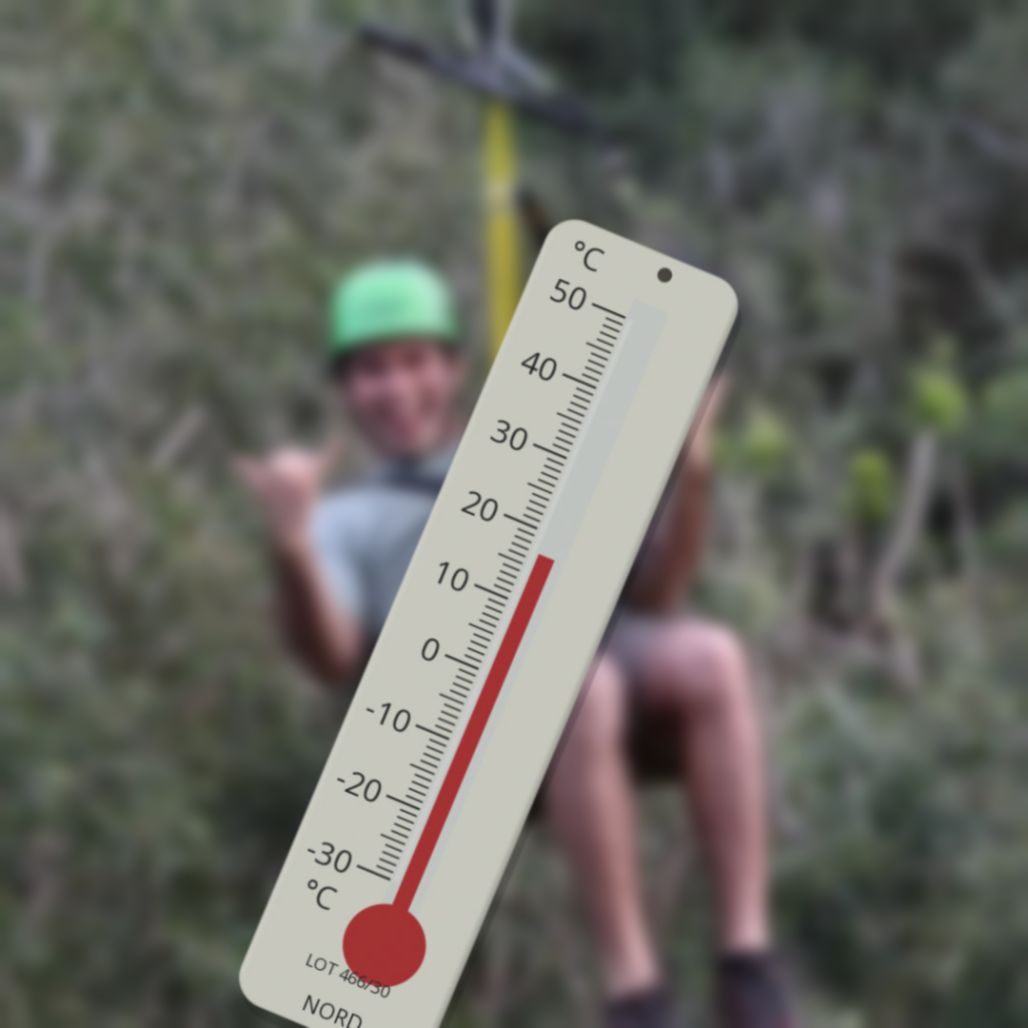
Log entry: 17 °C
